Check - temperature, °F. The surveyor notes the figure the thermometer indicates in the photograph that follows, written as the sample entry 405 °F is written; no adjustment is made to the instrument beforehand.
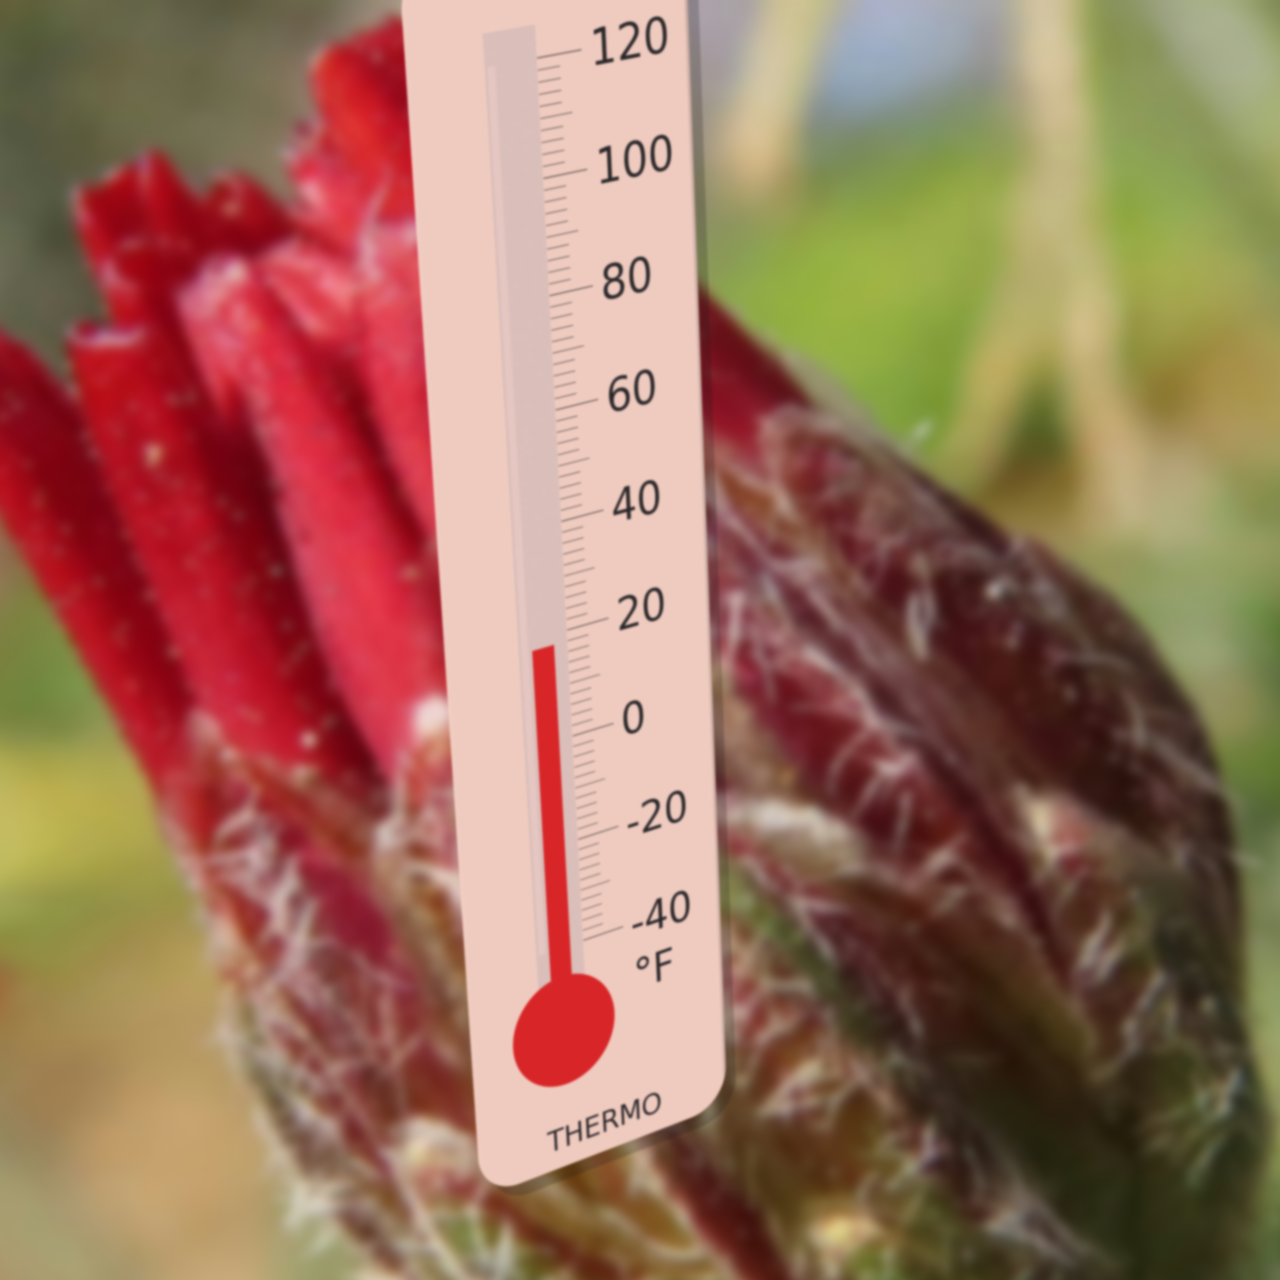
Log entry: 18 °F
